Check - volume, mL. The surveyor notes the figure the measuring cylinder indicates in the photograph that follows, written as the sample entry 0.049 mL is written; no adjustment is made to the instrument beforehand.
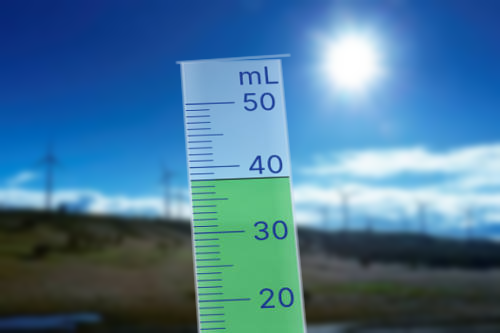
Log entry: 38 mL
